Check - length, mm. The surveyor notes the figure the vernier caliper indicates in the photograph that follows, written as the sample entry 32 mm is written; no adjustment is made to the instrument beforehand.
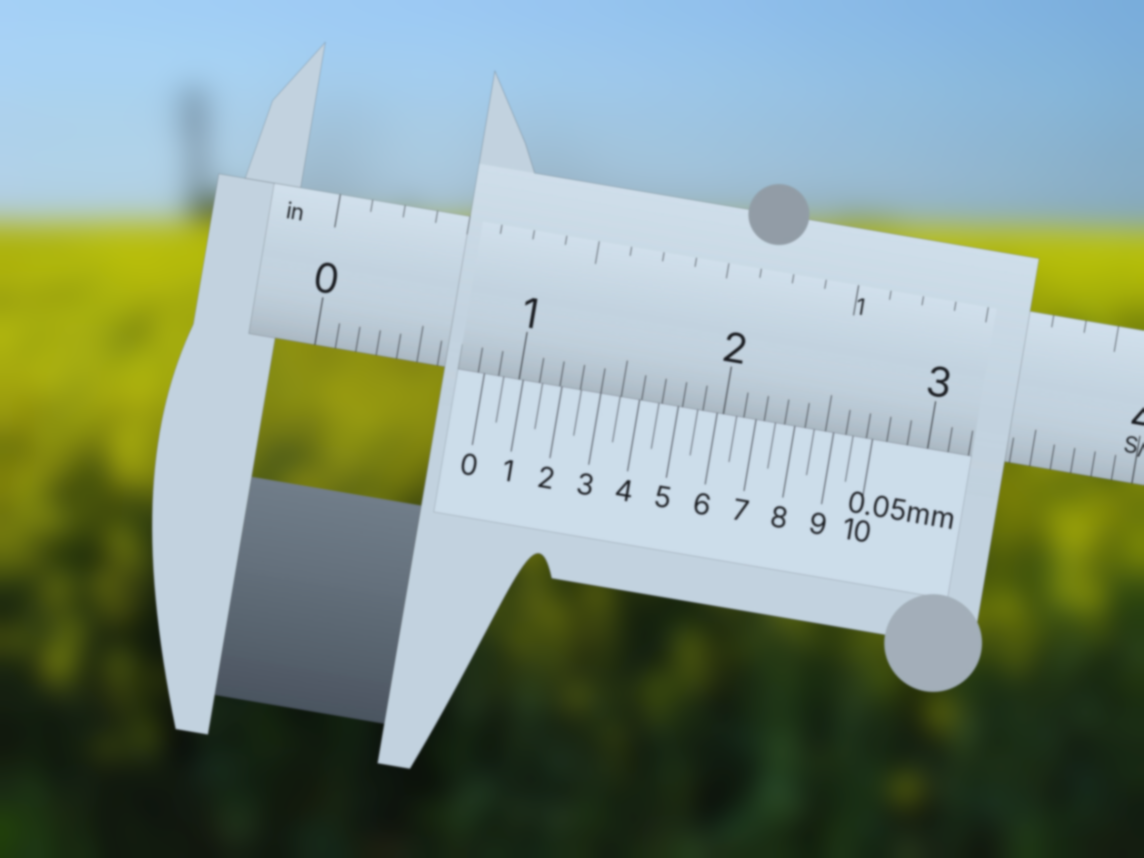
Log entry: 8.3 mm
